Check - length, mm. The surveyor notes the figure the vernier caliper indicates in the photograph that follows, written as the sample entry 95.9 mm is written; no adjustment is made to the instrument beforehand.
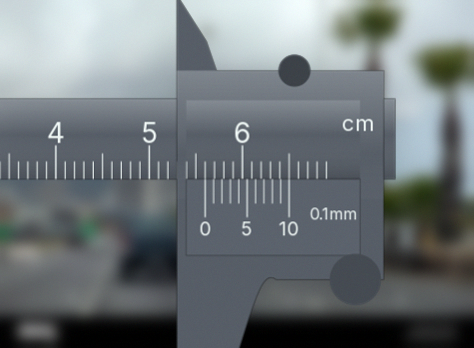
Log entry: 56.0 mm
